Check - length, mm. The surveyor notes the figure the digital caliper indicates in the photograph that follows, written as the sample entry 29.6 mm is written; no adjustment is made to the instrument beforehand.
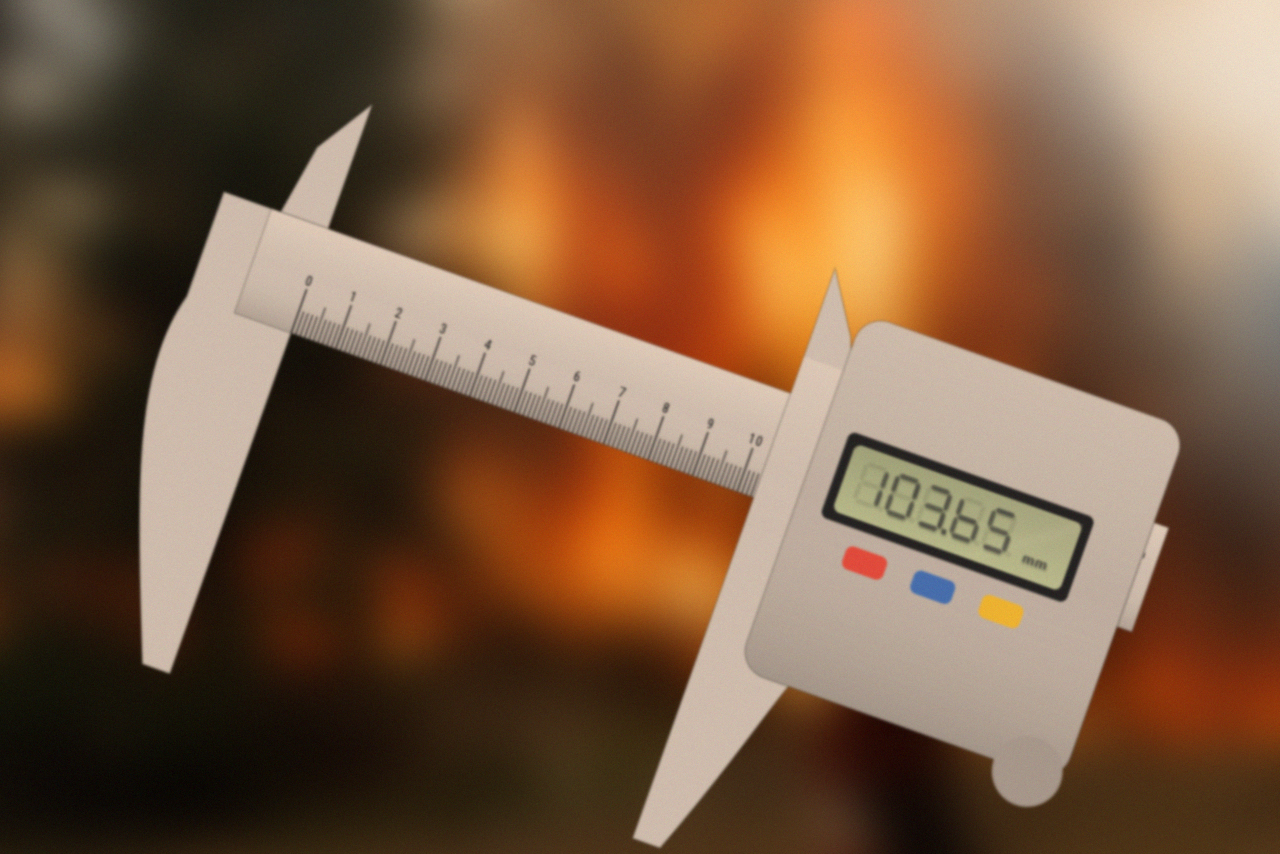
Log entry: 103.65 mm
